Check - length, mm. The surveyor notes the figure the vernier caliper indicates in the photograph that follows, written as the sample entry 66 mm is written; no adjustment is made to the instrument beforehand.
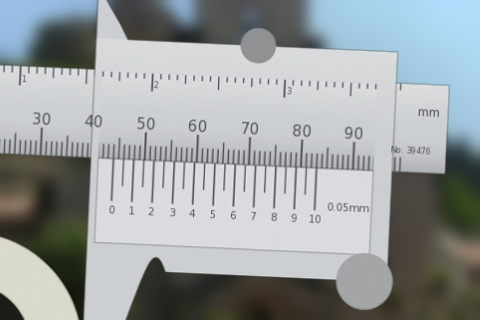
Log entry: 44.0 mm
